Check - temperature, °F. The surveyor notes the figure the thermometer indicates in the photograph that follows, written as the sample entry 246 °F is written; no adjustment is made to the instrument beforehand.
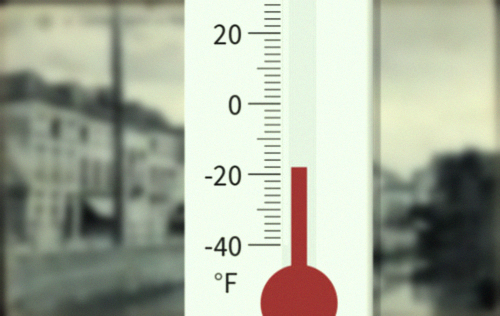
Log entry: -18 °F
